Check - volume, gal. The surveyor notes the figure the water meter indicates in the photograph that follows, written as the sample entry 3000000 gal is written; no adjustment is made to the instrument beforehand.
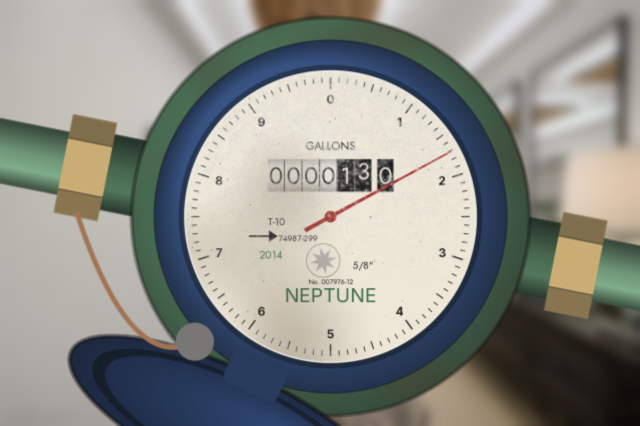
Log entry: 131.7 gal
